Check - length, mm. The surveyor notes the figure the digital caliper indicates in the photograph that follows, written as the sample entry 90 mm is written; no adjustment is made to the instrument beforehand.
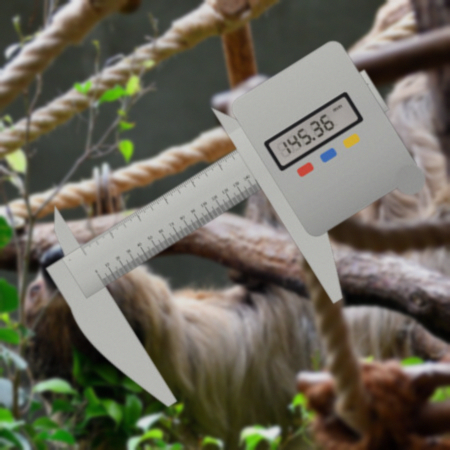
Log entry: 145.36 mm
